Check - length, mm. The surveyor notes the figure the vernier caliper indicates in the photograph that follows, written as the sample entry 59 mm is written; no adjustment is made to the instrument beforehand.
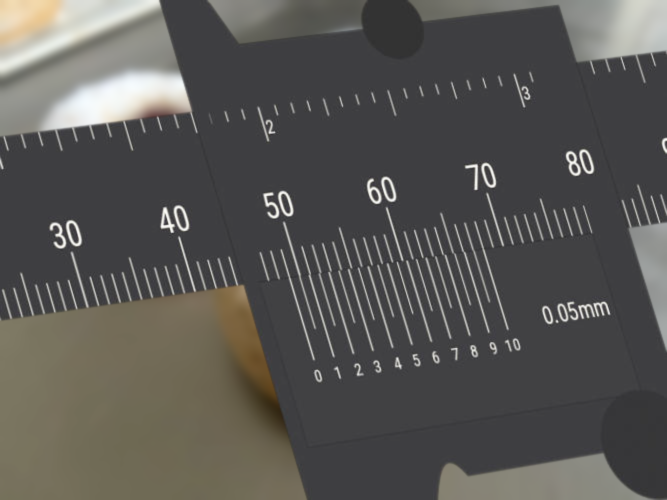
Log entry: 49.0 mm
